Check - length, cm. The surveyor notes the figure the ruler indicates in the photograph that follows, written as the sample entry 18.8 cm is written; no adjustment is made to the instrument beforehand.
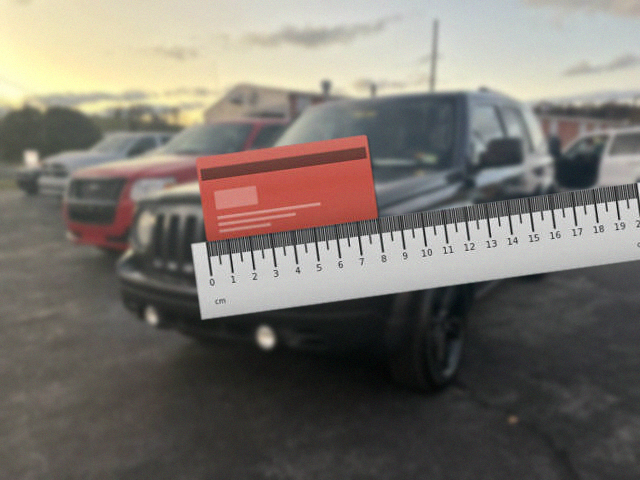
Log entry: 8 cm
